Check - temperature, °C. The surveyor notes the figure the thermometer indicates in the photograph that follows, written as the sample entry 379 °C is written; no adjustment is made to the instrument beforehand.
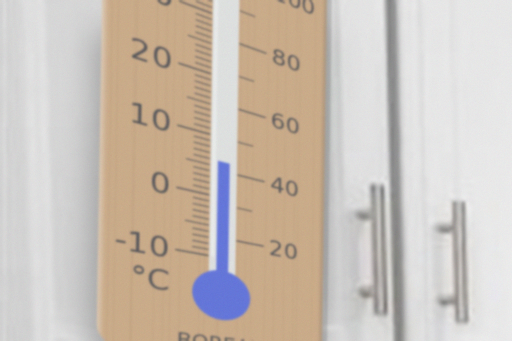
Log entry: 6 °C
